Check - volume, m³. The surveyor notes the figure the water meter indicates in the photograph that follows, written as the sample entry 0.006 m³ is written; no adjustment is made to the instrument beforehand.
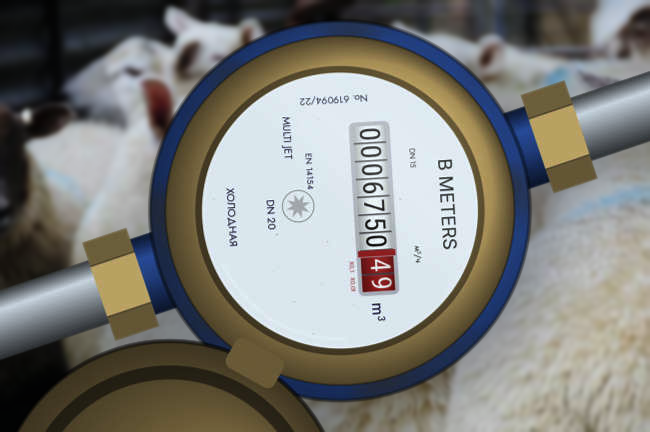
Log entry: 6750.49 m³
